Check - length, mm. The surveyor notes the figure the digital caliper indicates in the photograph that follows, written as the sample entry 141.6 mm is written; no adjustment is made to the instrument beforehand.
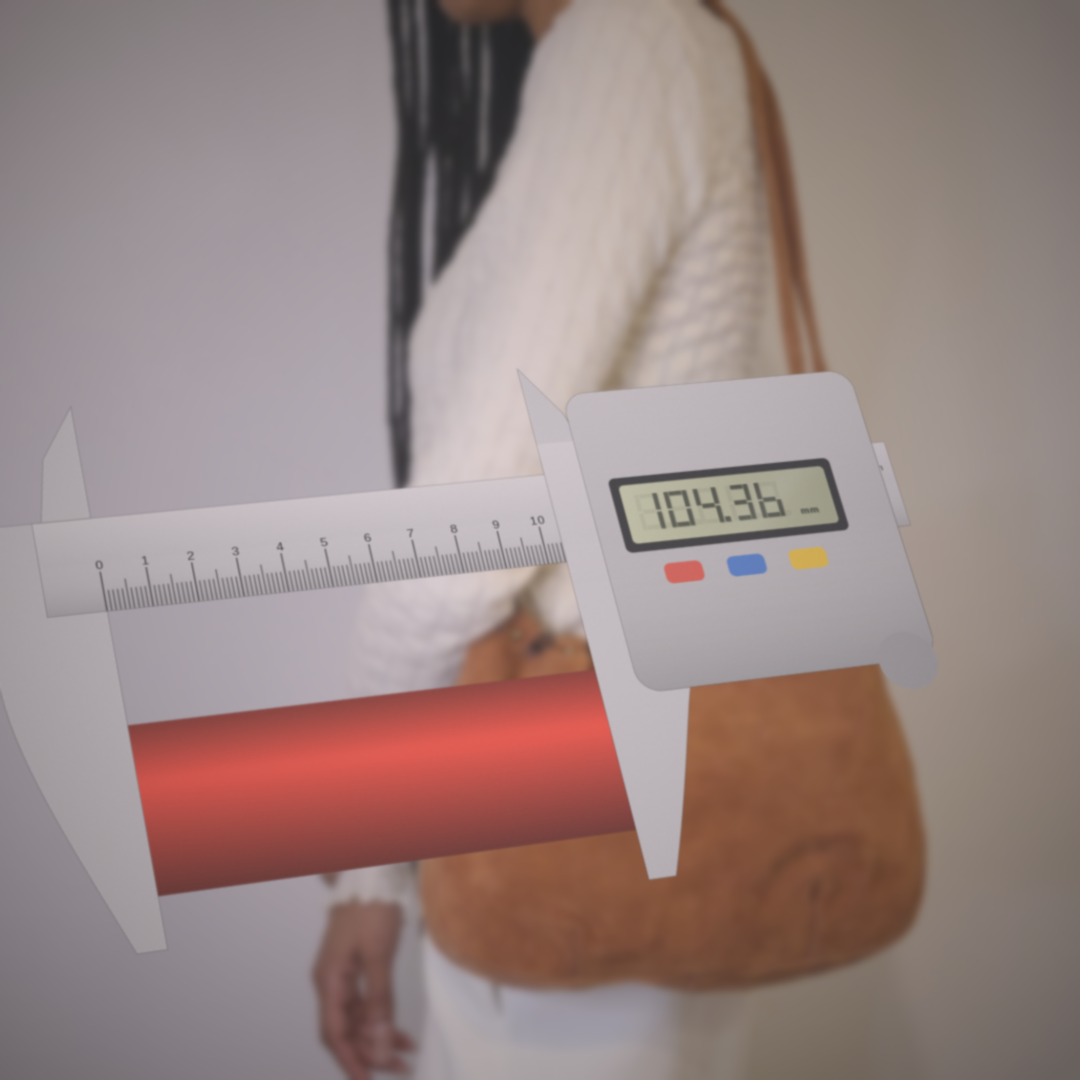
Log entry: 104.36 mm
